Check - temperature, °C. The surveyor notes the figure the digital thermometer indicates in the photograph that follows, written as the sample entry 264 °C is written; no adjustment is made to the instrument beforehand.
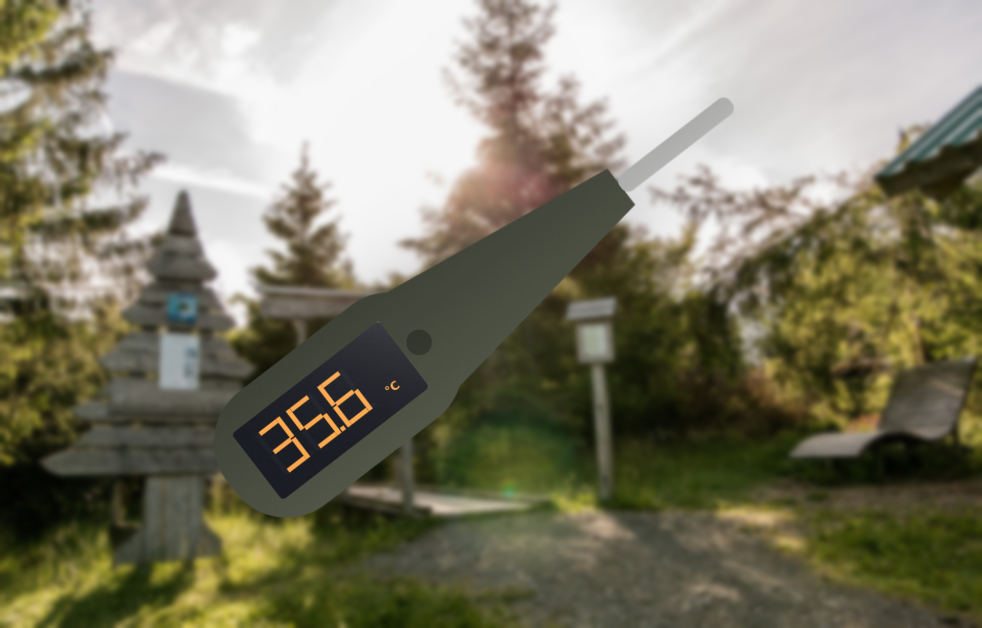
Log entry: 35.6 °C
